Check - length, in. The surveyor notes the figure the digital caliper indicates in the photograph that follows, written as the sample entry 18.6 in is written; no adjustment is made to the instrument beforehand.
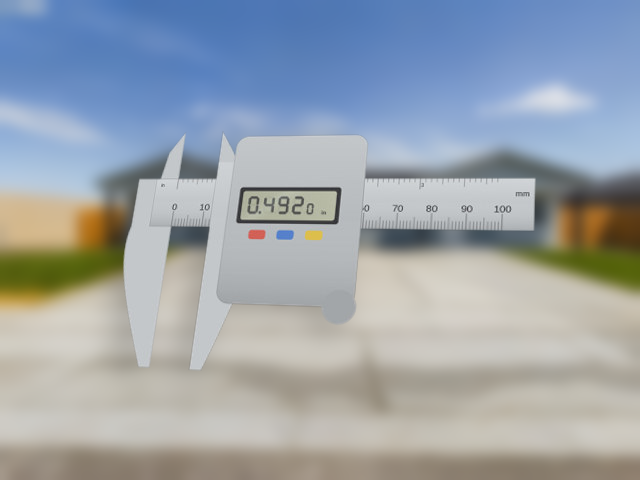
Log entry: 0.4920 in
